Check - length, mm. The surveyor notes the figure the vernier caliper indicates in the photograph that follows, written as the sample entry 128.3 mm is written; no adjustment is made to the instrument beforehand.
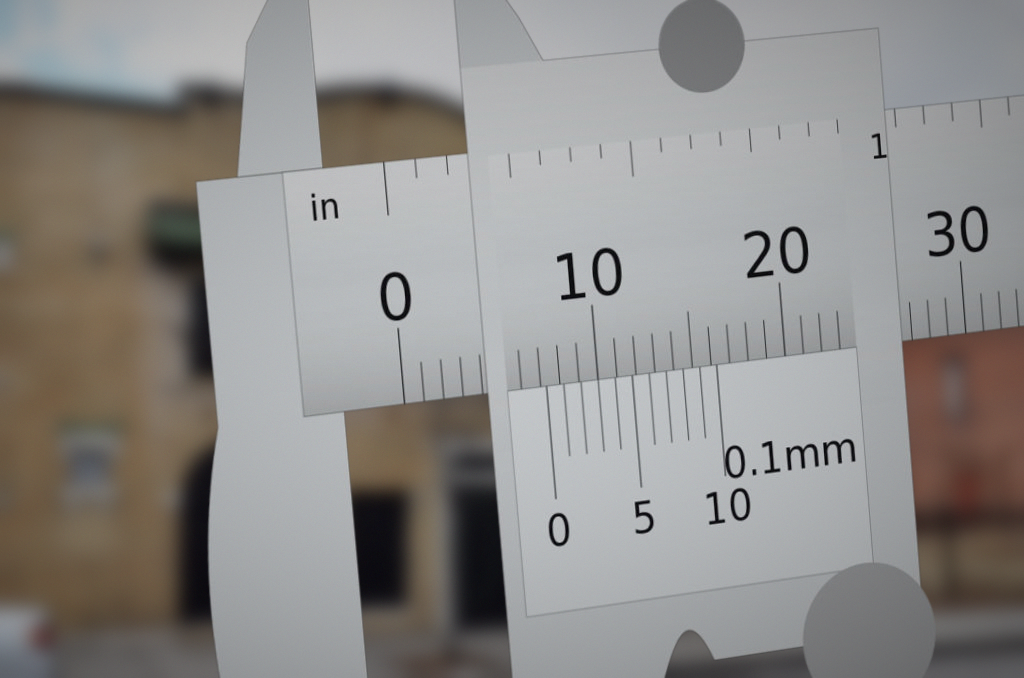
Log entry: 7.3 mm
